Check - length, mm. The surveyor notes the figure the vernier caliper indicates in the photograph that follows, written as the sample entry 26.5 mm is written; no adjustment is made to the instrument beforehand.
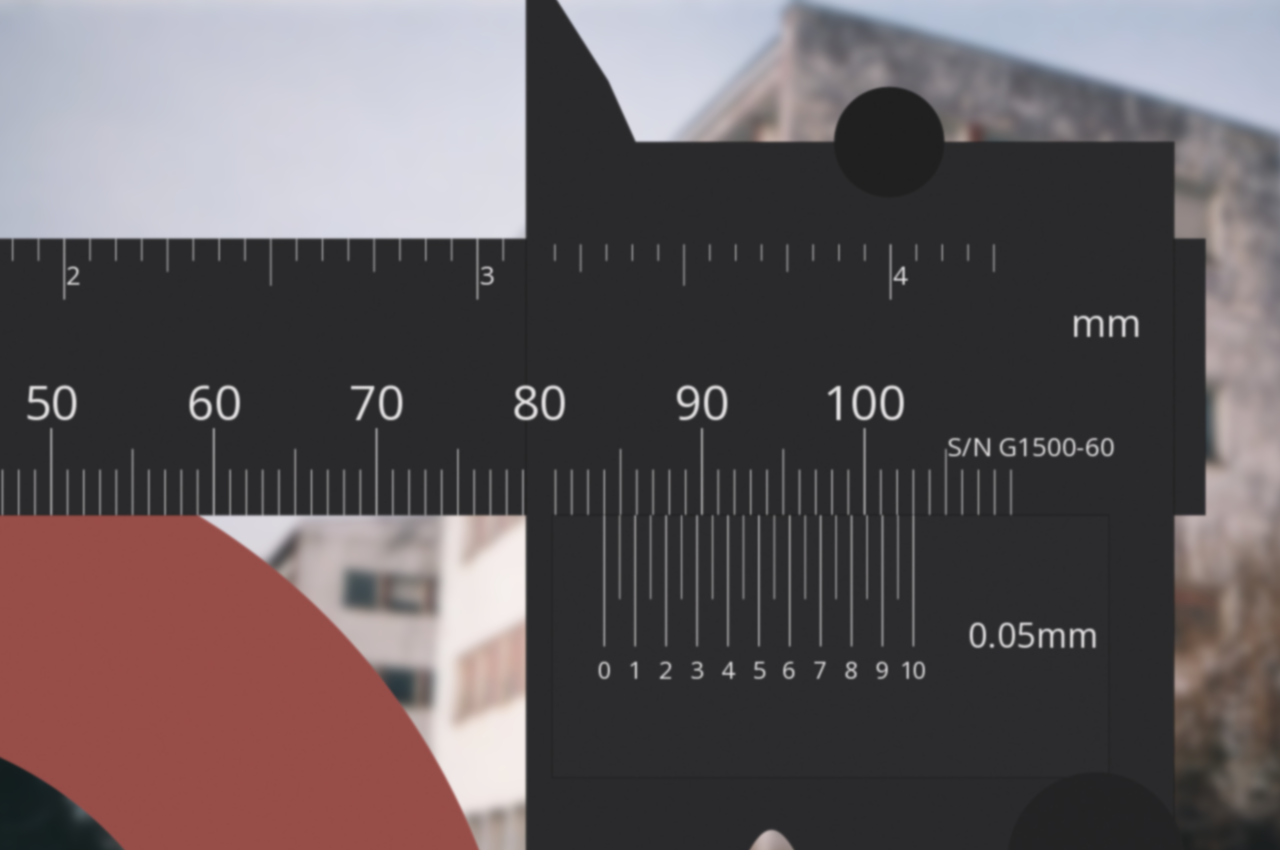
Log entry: 84.0 mm
